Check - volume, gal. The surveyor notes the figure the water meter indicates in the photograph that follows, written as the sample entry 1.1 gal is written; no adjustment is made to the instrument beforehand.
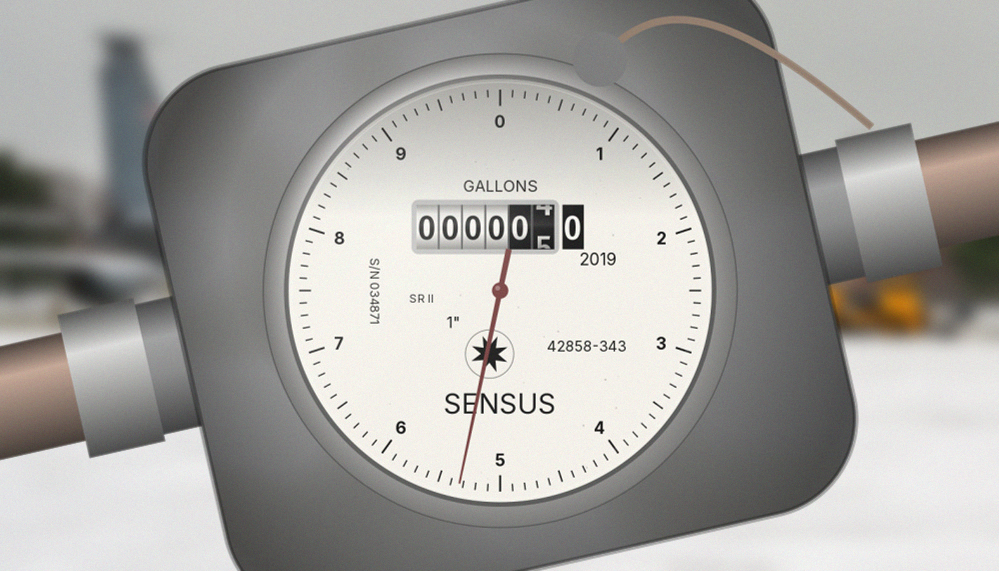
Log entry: 45.3 gal
